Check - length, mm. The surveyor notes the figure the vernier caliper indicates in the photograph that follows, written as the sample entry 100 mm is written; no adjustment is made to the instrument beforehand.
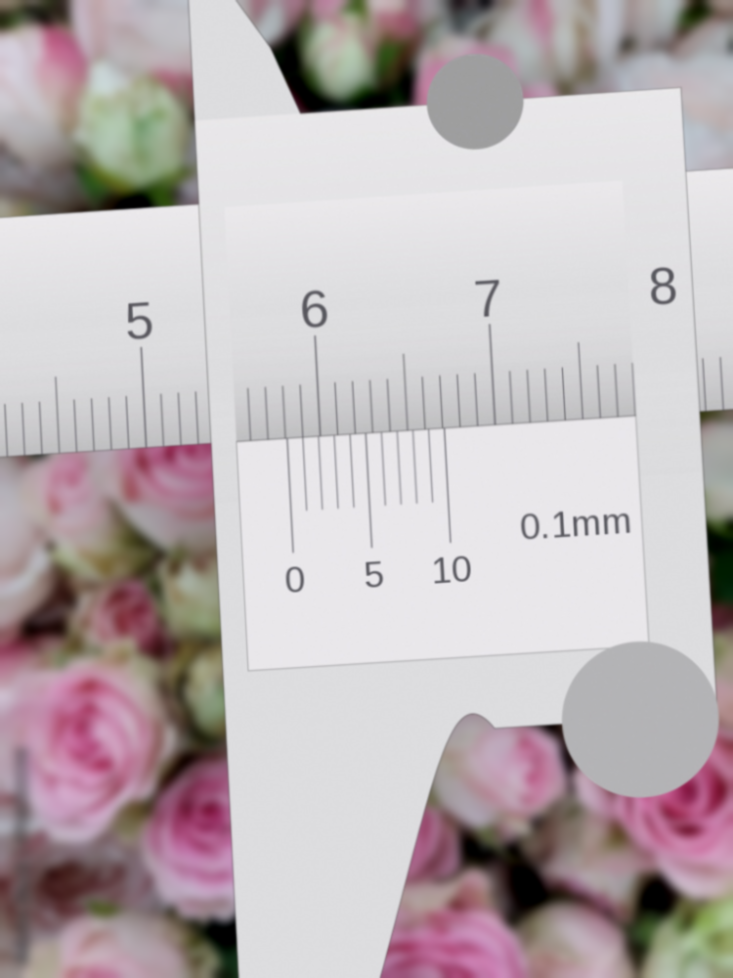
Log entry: 58.1 mm
